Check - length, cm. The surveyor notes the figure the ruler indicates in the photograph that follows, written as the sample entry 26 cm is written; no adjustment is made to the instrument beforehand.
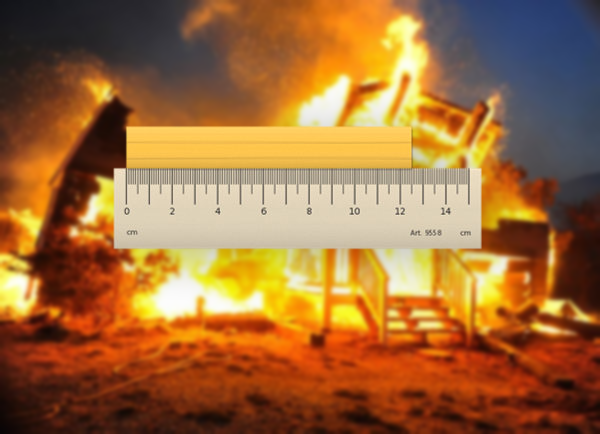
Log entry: 12.5 cm
